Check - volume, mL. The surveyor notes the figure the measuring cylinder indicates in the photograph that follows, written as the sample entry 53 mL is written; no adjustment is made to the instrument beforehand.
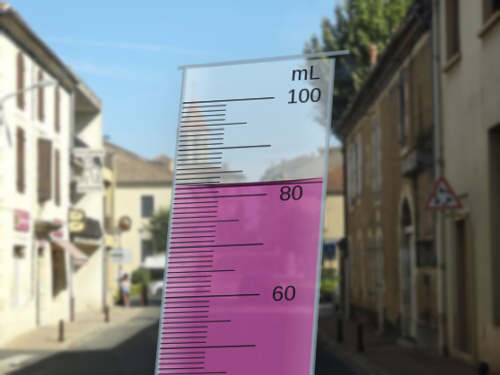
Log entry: 82 mL
